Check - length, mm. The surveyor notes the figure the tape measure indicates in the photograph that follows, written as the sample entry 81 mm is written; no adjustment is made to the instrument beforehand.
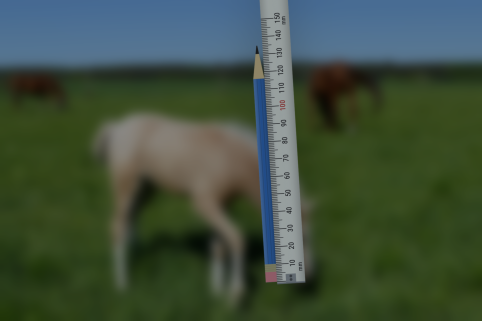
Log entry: 135 mm
